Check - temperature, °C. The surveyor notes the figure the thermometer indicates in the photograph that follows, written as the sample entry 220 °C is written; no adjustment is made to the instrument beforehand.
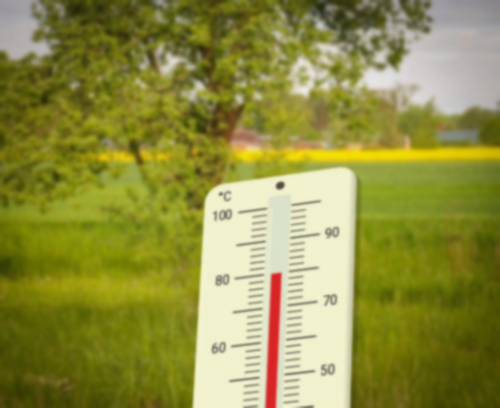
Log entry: 80 °C
